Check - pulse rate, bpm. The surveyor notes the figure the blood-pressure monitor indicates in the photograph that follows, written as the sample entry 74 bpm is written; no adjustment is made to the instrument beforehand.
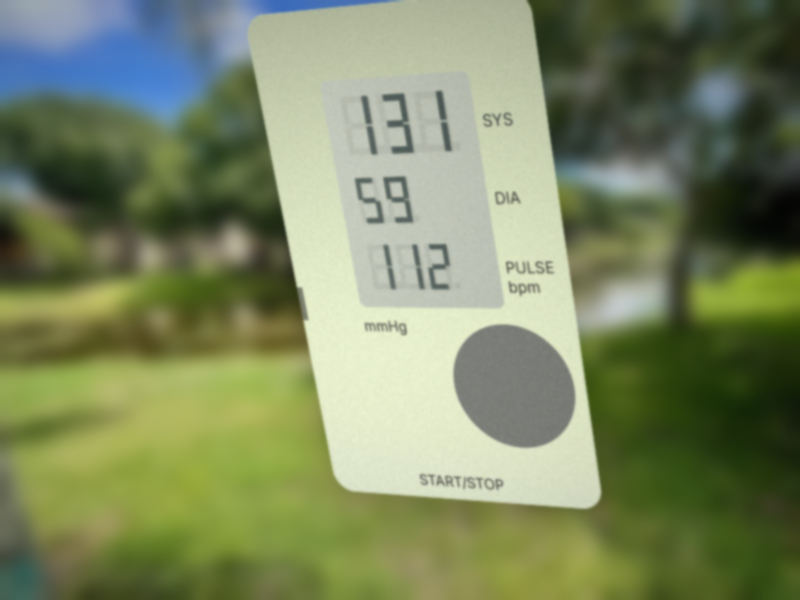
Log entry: 112 bpm
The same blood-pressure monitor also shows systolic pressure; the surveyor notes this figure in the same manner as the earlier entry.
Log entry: 131 mmHg
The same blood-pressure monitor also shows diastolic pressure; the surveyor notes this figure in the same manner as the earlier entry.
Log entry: 59 mmHg
